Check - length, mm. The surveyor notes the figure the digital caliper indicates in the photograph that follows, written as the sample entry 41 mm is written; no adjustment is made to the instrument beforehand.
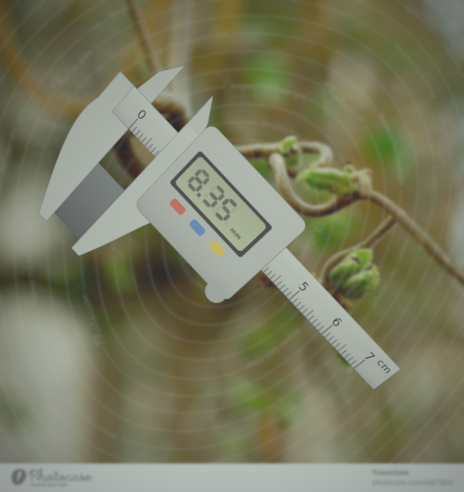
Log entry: 8.35 mm
